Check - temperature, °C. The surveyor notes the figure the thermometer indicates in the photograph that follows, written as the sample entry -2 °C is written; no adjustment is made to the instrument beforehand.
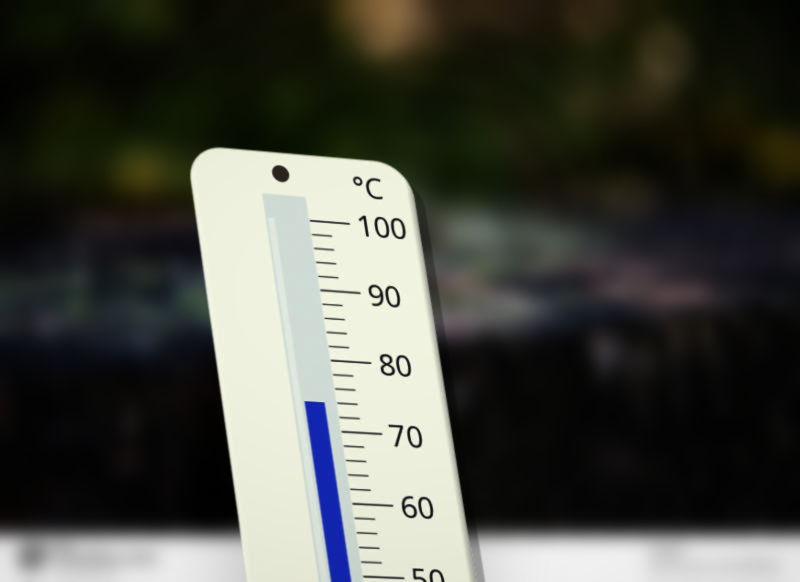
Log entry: 74 °C
